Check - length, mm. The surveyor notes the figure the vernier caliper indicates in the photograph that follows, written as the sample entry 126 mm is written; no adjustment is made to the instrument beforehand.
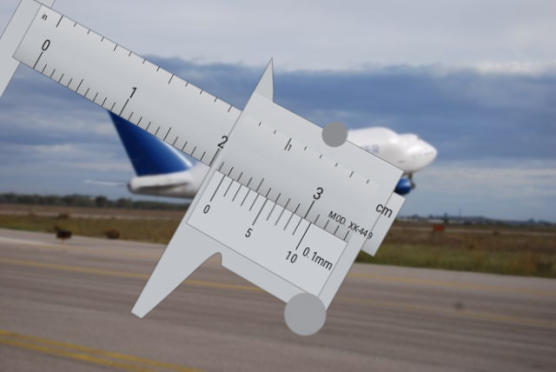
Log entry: 21.7 mm
